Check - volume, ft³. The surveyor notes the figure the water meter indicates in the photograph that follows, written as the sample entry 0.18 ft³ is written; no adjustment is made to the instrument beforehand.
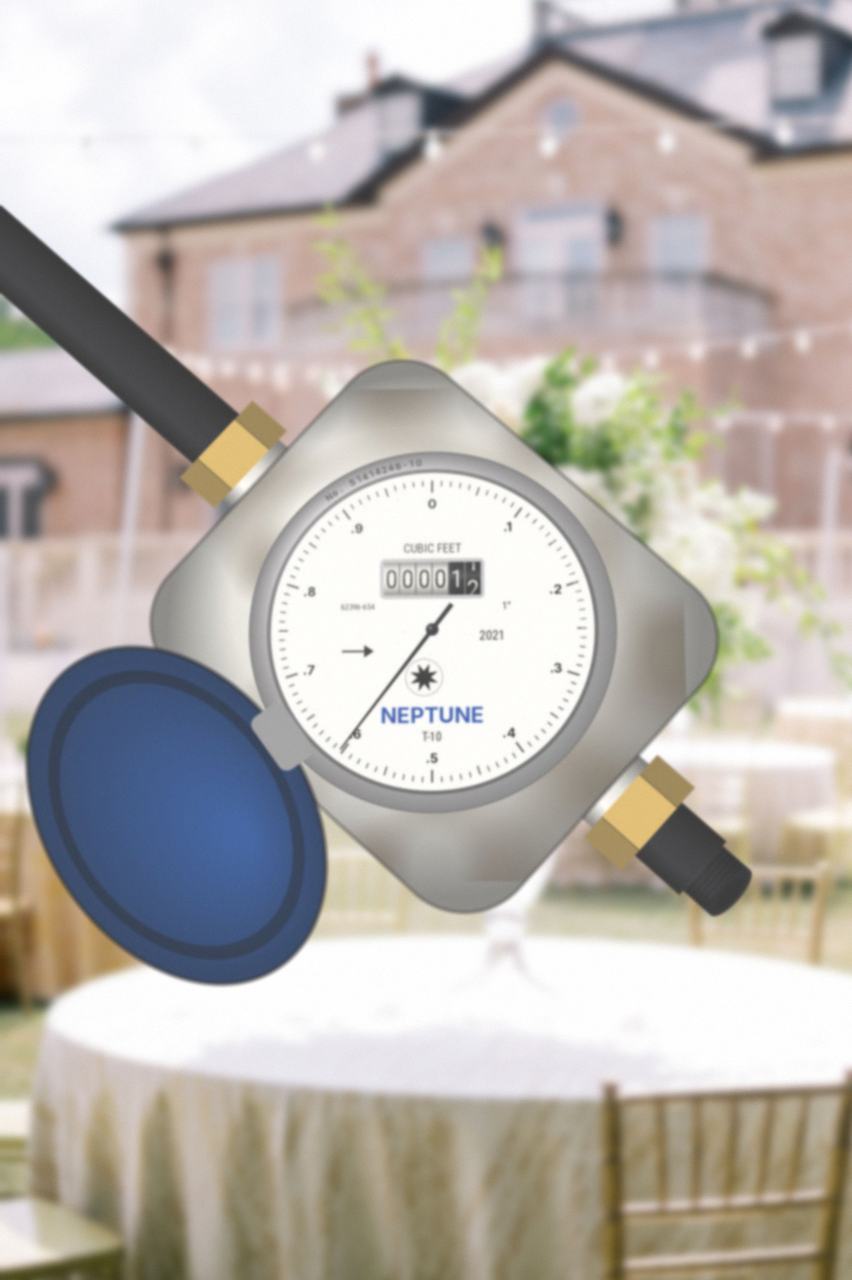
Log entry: 11.60 ft³
